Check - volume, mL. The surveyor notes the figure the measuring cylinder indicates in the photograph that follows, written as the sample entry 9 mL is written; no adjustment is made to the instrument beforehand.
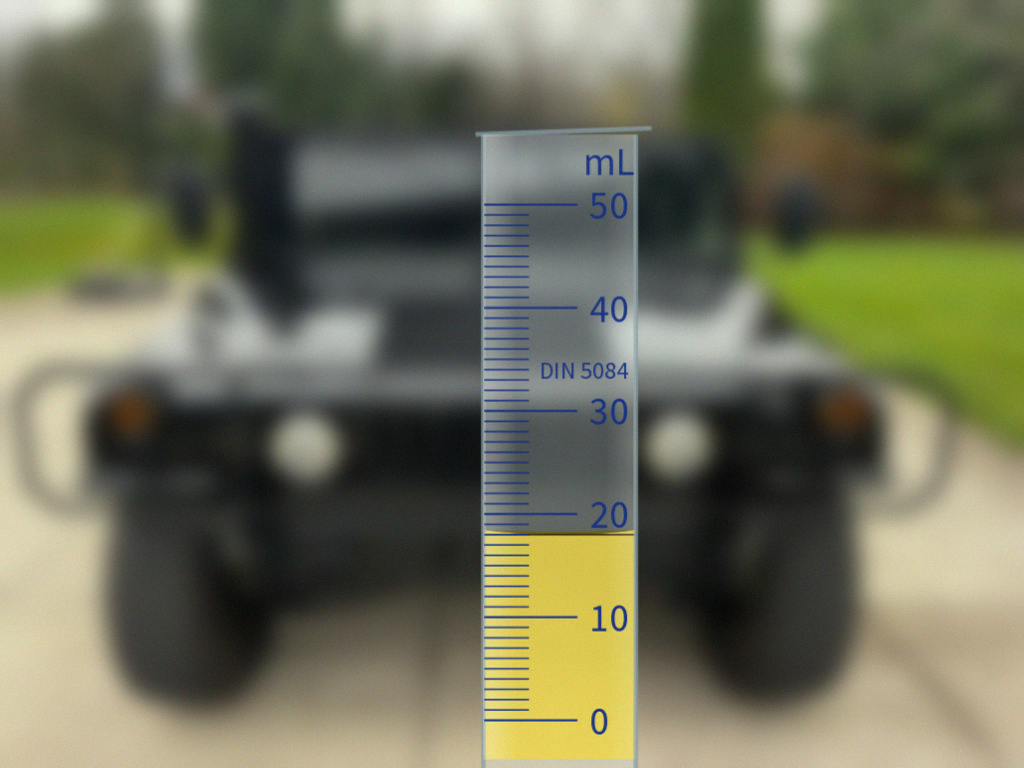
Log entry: 18 mL
